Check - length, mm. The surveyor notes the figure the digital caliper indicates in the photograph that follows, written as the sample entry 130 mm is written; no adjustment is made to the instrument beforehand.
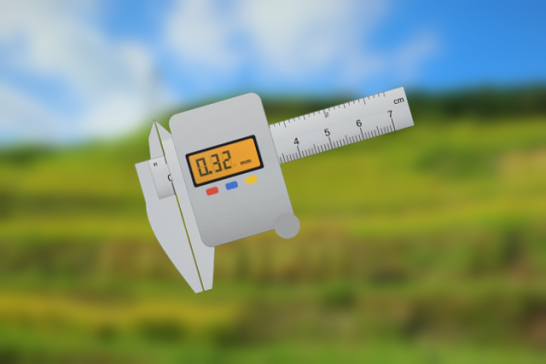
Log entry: 0.32 mm
